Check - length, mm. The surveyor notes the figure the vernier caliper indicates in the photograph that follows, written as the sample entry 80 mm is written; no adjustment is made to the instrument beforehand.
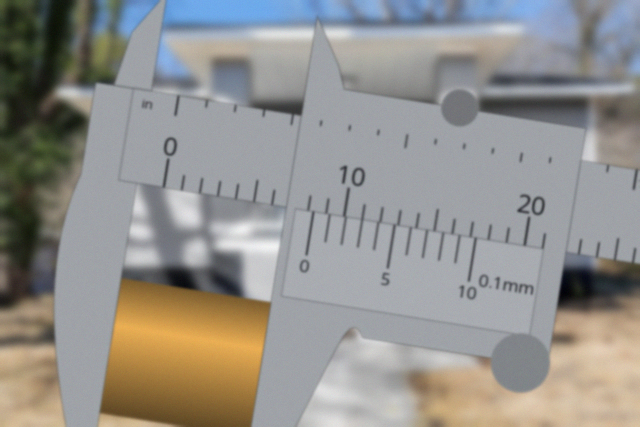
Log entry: 8.3 mm
